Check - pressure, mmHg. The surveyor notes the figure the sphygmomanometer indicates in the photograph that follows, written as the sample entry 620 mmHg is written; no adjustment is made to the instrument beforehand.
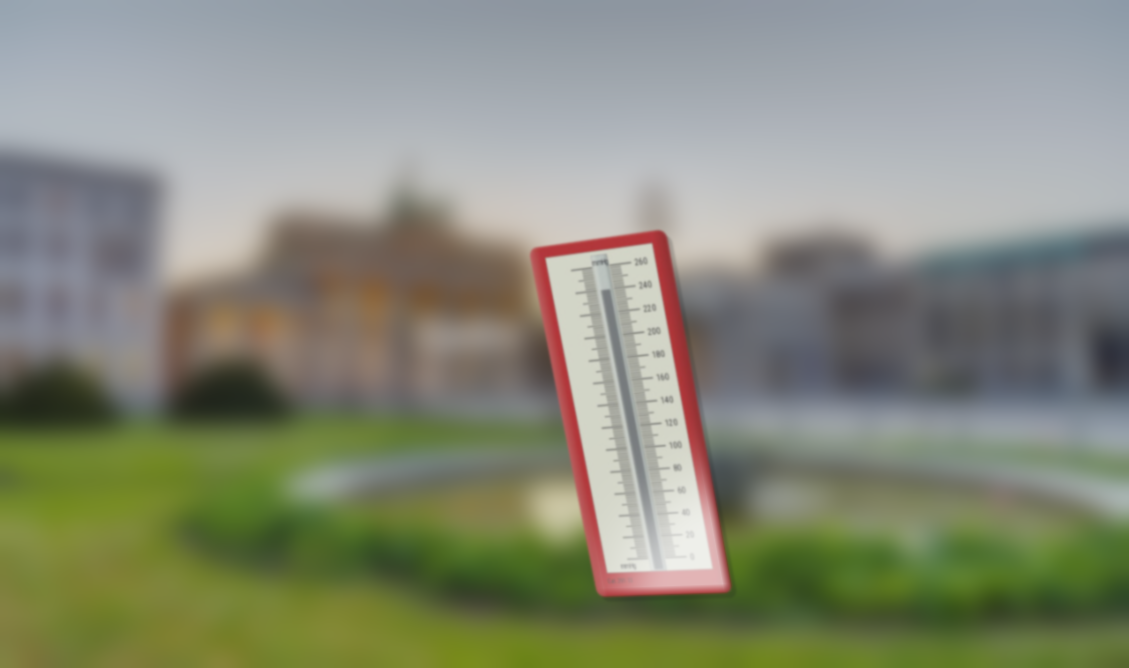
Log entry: 240 mmHg
